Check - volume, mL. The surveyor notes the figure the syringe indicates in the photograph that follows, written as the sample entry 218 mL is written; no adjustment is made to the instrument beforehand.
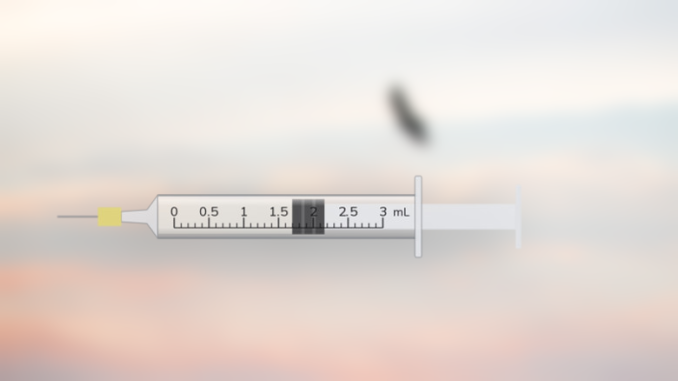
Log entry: 1.7 mL
